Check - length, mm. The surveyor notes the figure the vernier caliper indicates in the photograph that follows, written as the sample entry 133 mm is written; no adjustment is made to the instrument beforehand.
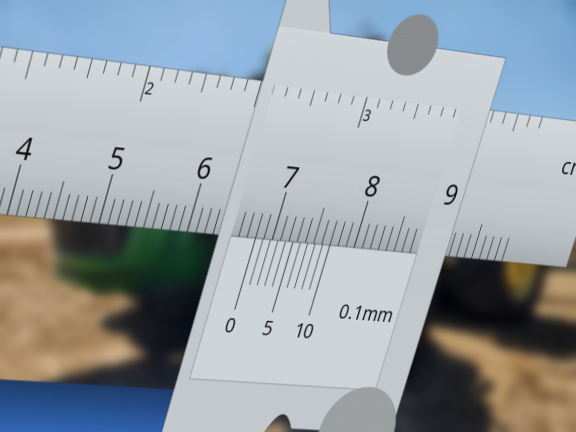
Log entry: 68.0 mm
